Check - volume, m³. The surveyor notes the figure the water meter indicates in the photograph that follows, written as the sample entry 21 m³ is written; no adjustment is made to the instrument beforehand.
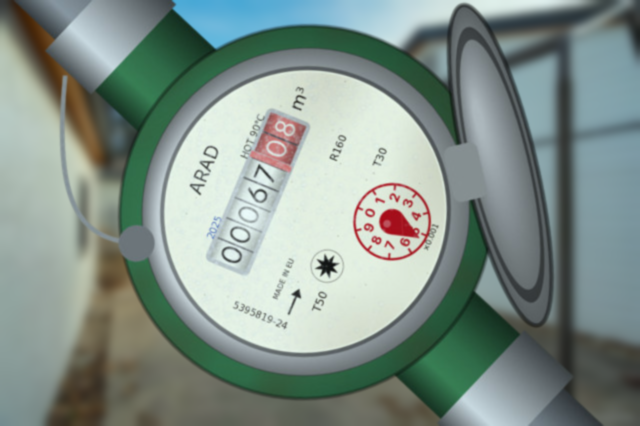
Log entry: 67.085 m³
